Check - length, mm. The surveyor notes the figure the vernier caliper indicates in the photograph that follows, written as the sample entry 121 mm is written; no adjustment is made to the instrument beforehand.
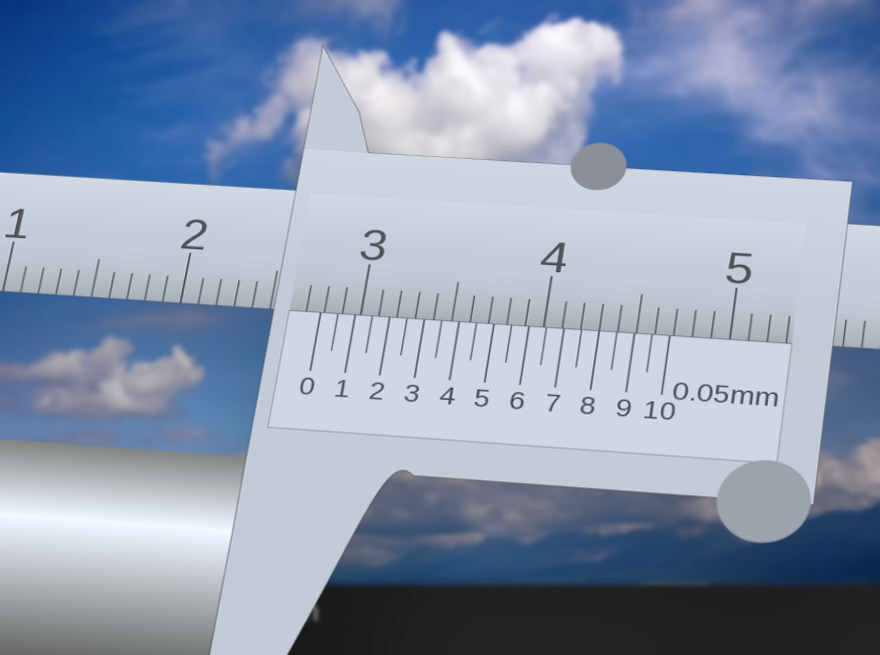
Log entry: 27.8 mm
